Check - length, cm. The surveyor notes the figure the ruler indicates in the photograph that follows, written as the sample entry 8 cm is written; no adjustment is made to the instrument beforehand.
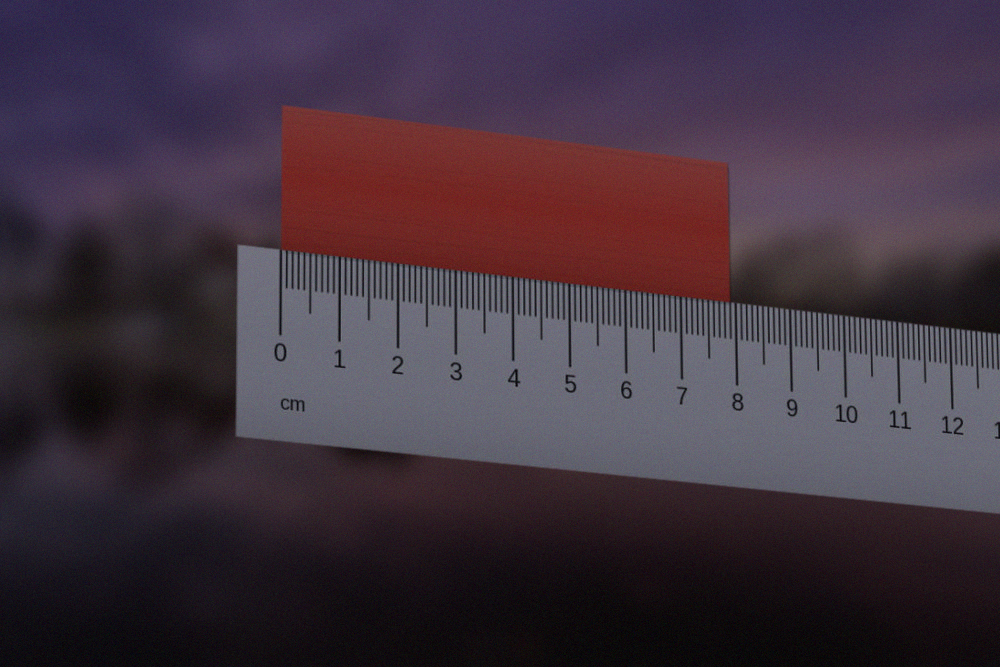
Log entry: 7.9 cm
